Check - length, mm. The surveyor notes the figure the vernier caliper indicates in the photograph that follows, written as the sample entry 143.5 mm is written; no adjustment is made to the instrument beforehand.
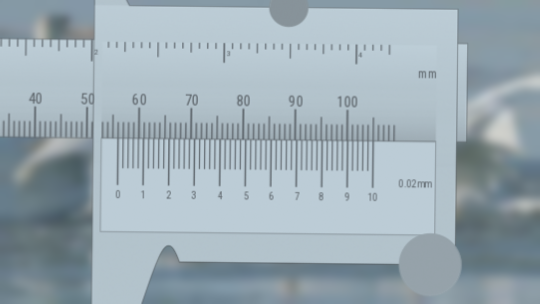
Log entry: 56.0 mm
